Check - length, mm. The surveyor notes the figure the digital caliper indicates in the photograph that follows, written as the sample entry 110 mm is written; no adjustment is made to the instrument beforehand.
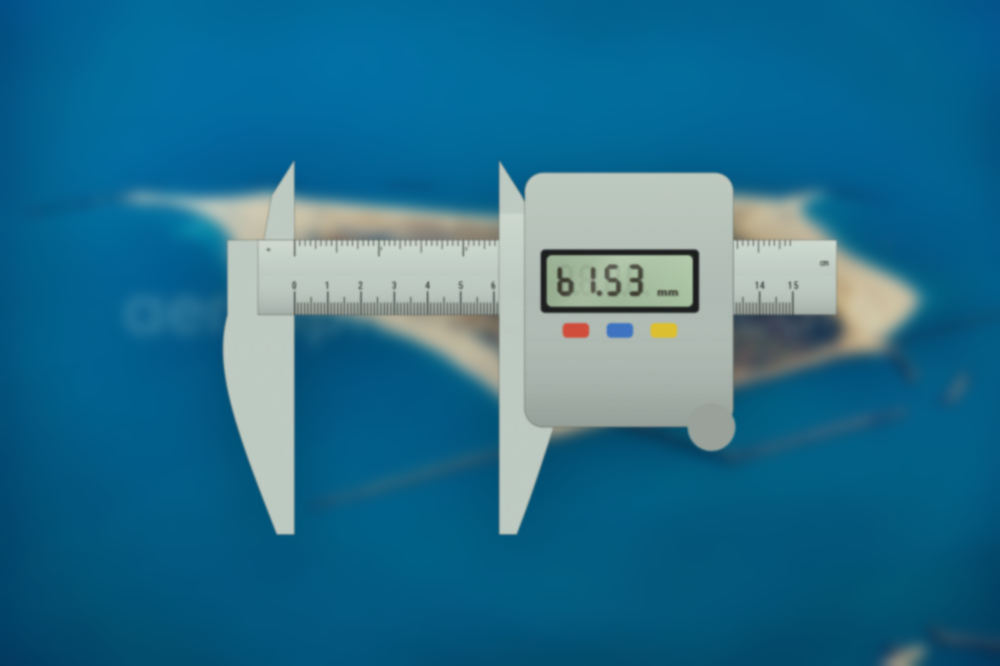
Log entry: 61.53 mm
